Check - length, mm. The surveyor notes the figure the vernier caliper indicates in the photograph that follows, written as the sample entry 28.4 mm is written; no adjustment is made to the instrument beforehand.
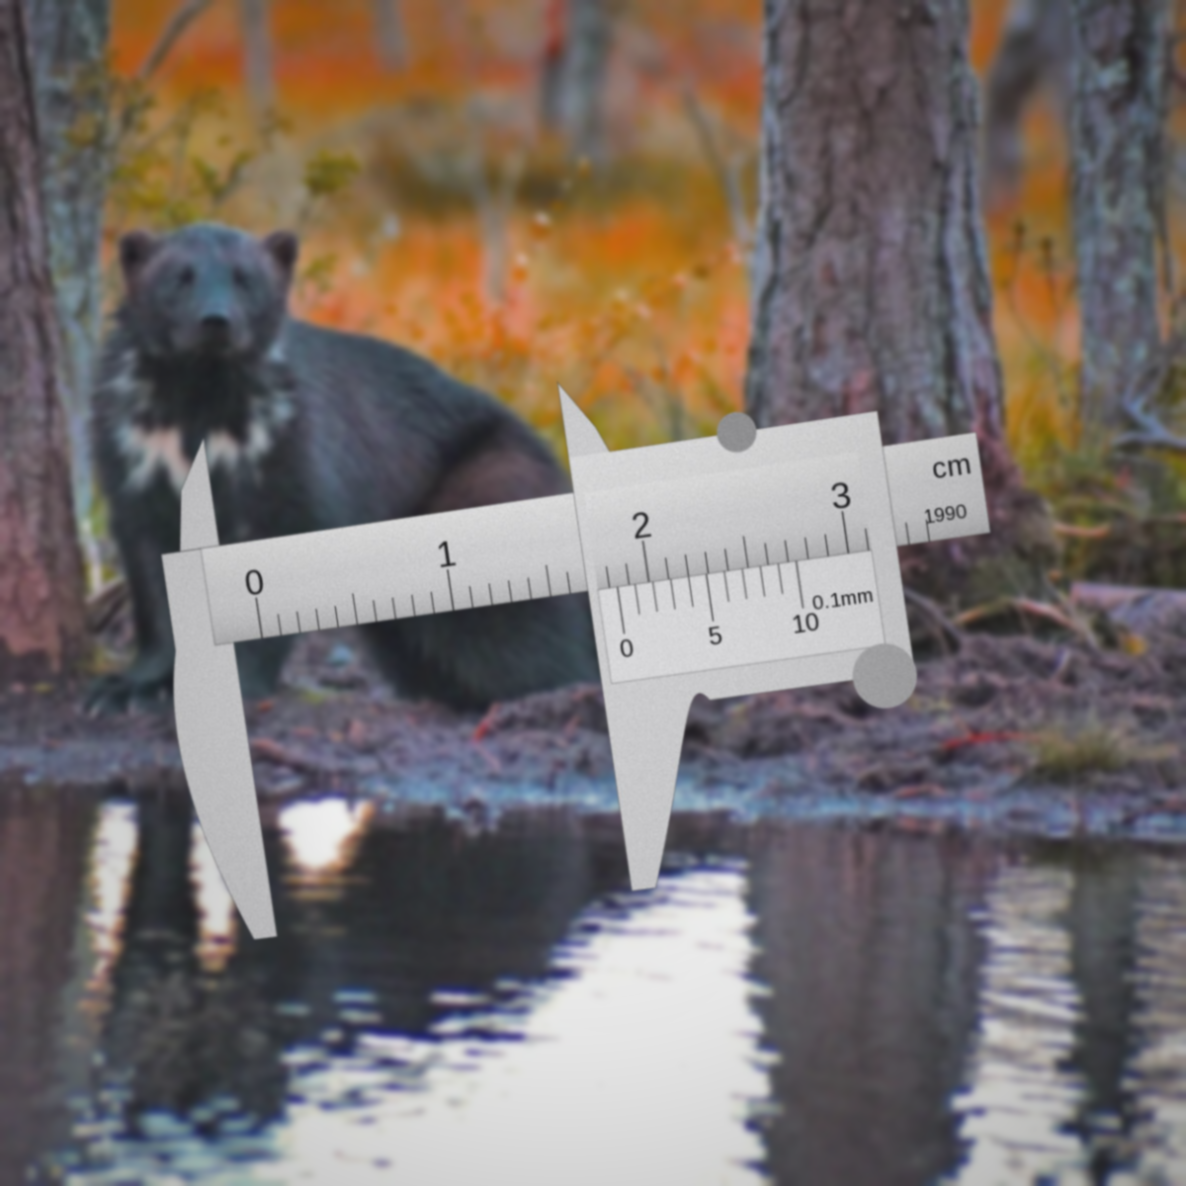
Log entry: 18.4 mm
